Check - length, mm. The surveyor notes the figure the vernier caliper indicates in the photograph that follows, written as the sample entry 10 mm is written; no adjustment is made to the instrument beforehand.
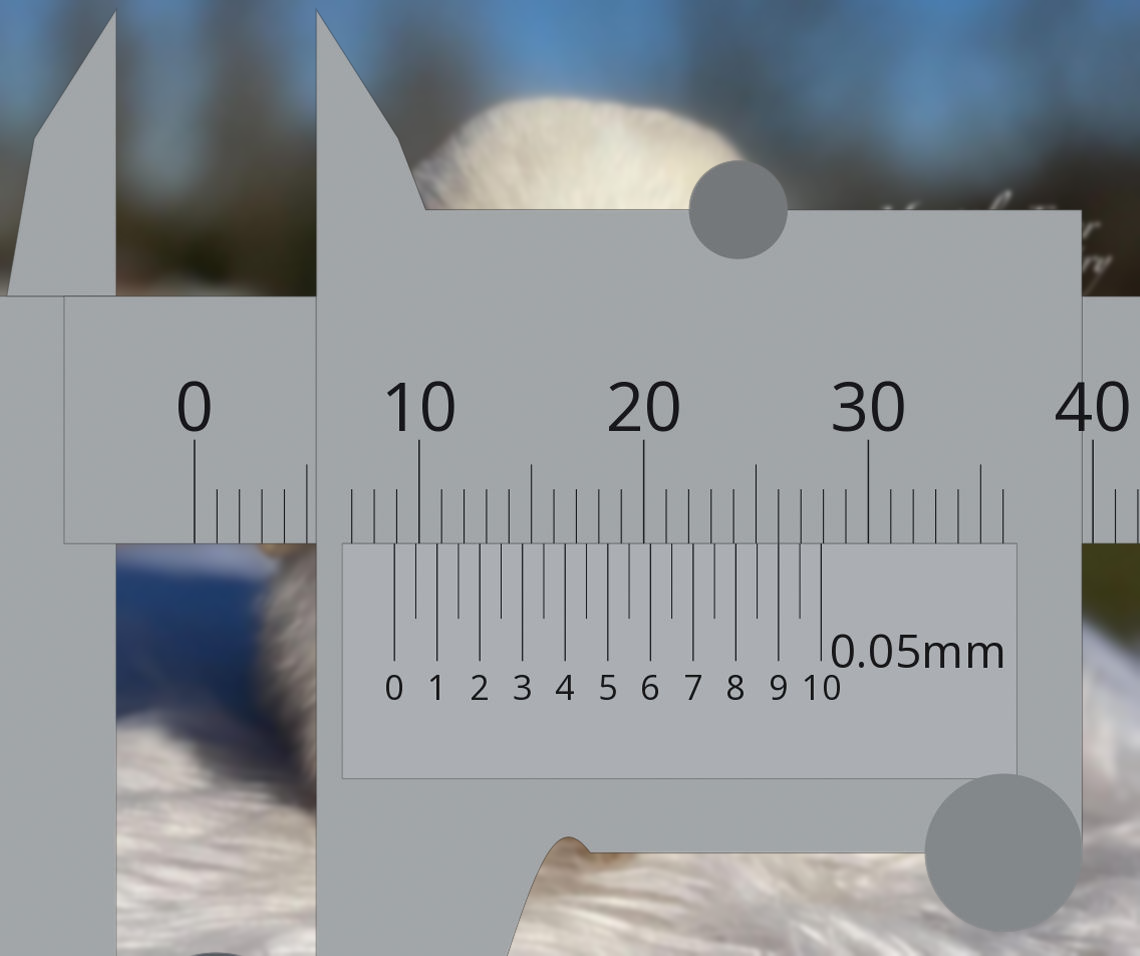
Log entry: 8.9 mm
